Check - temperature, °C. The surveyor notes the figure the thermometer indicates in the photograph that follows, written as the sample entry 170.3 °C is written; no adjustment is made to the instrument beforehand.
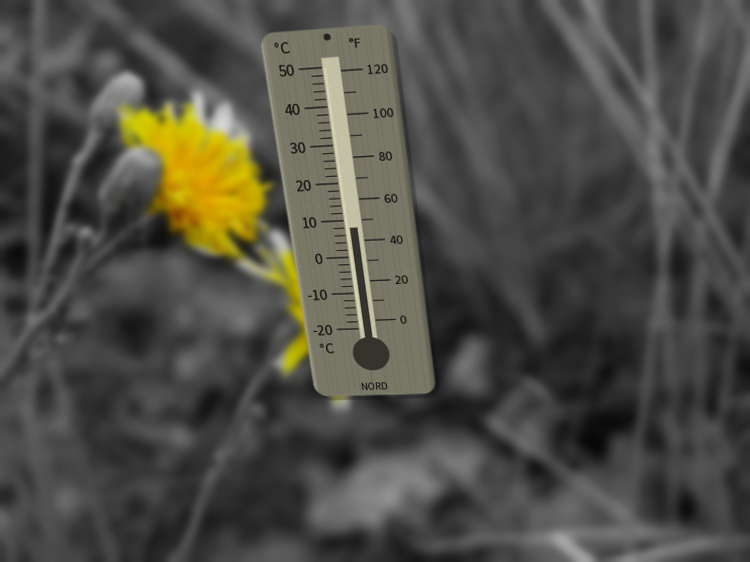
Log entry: 8 °C
